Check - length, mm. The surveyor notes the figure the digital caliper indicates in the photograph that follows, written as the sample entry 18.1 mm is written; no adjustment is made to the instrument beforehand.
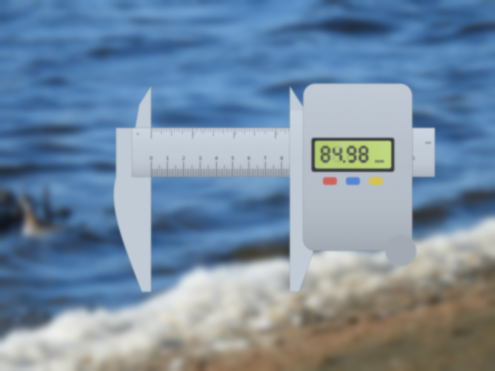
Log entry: 84.98 mm
